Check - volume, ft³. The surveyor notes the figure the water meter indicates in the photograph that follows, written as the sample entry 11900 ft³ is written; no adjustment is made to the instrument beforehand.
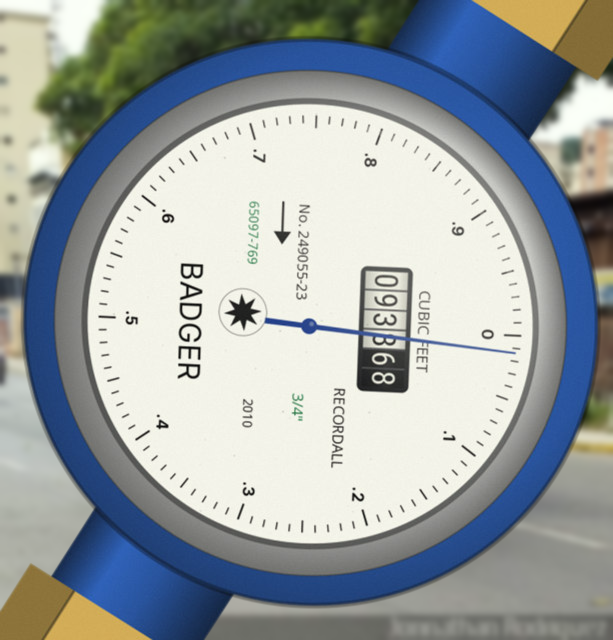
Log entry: 93868.01 ft³
